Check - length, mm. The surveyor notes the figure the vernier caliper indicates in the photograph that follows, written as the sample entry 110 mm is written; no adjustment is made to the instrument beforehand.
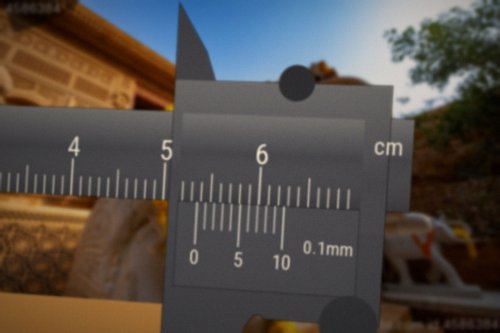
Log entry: 53.6 mm
